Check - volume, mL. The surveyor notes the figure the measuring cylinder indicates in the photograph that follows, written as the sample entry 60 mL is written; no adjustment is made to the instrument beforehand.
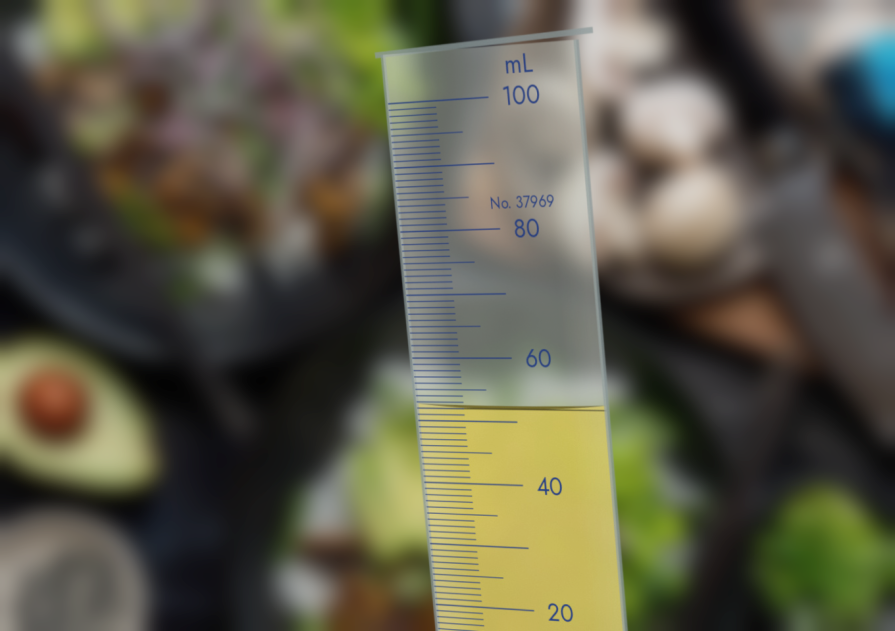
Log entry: 52 mL
